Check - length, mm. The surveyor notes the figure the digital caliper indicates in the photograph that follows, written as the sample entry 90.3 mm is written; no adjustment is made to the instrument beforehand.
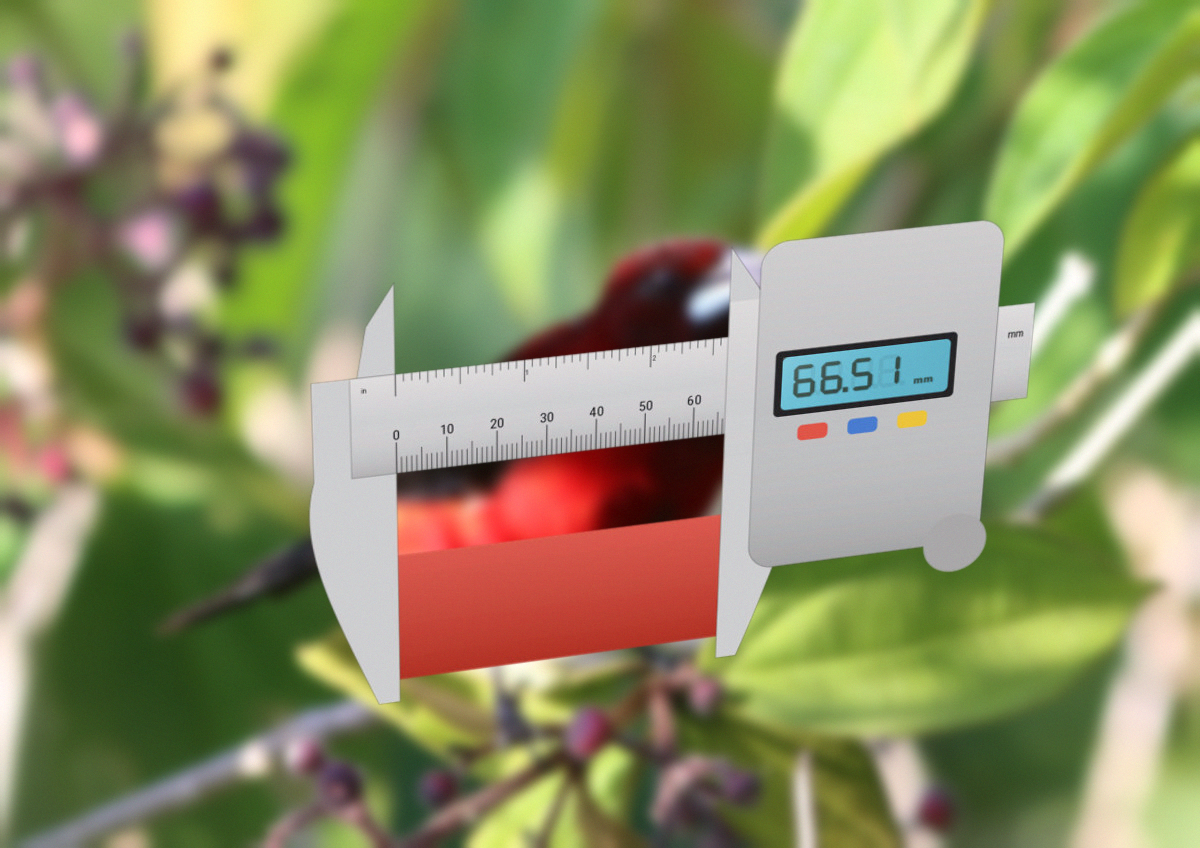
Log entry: 66.51 mm
